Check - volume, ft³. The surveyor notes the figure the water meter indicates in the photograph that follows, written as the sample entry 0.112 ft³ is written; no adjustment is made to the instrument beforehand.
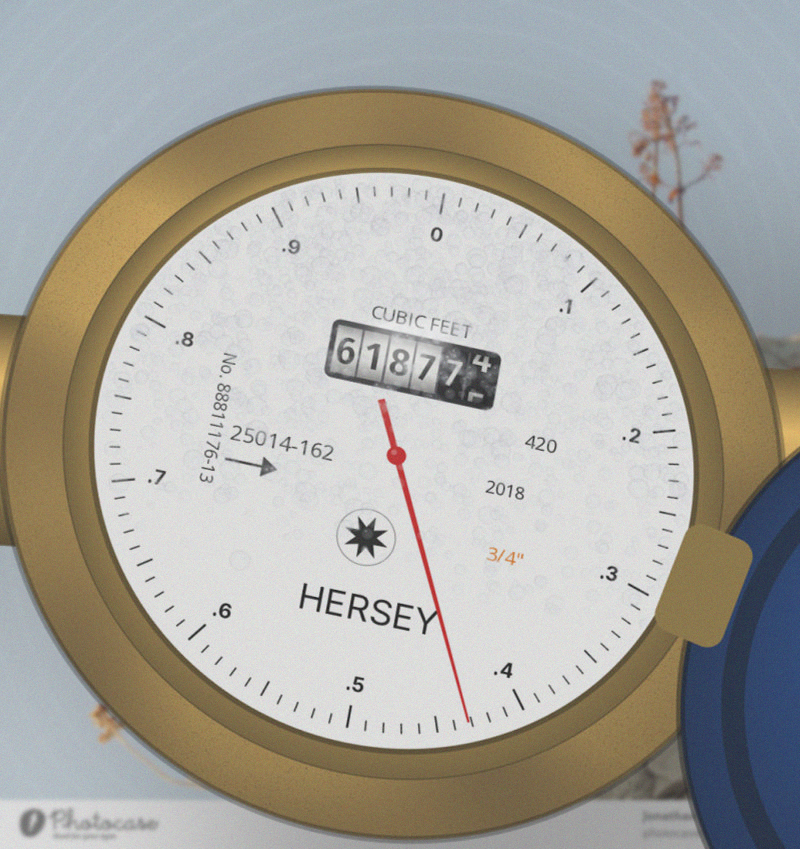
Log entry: 618774.43 ft³
